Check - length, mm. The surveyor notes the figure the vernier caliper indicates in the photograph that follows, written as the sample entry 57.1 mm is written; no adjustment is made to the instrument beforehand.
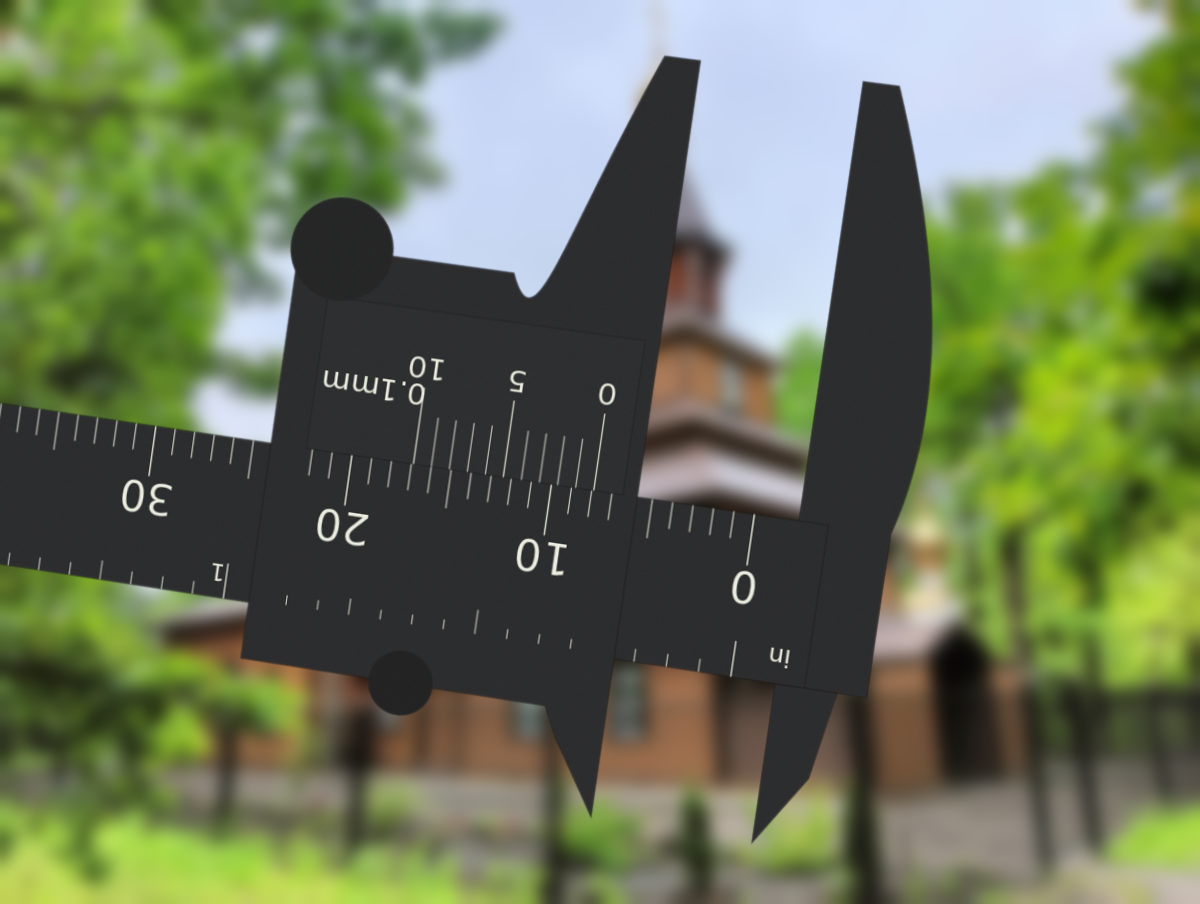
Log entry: 7.9 mm
